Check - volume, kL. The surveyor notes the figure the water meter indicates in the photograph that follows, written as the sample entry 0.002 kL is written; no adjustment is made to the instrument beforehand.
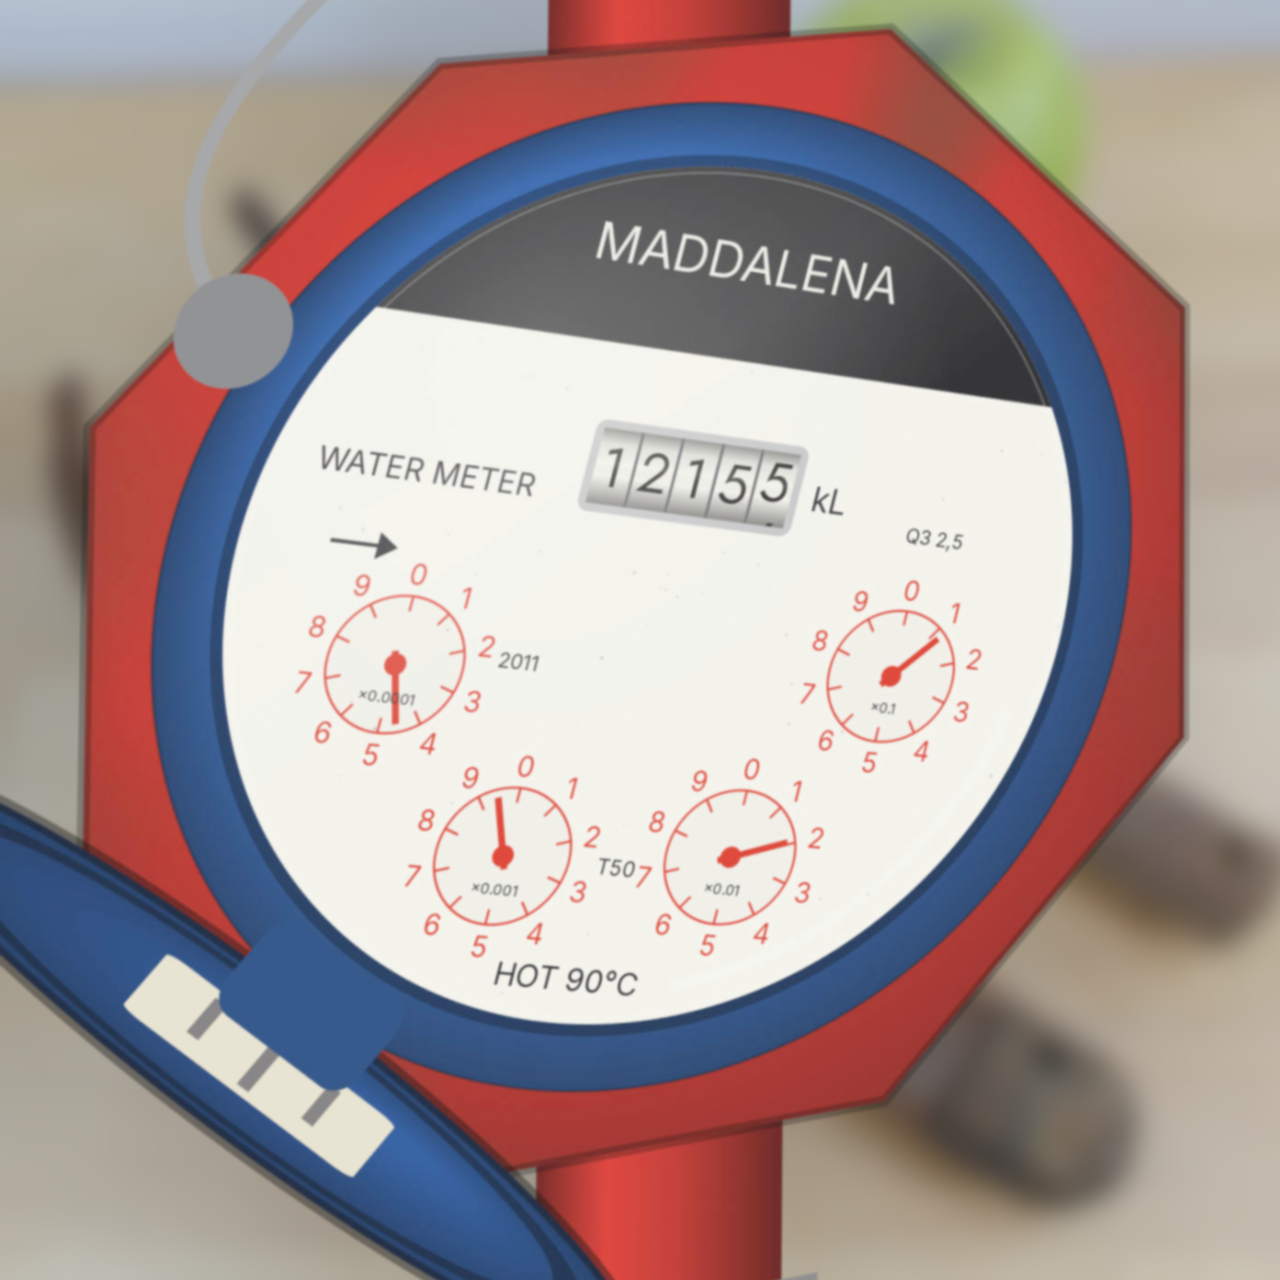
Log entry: 12155.1194 kL
